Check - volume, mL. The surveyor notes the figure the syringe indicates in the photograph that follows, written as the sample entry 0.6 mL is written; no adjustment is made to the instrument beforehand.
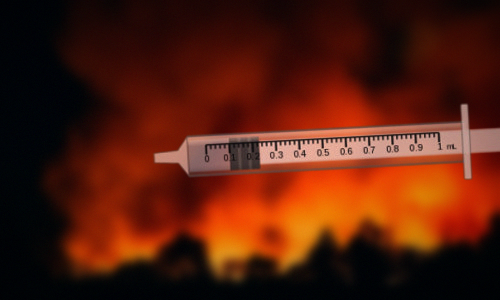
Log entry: 0.1 mL
